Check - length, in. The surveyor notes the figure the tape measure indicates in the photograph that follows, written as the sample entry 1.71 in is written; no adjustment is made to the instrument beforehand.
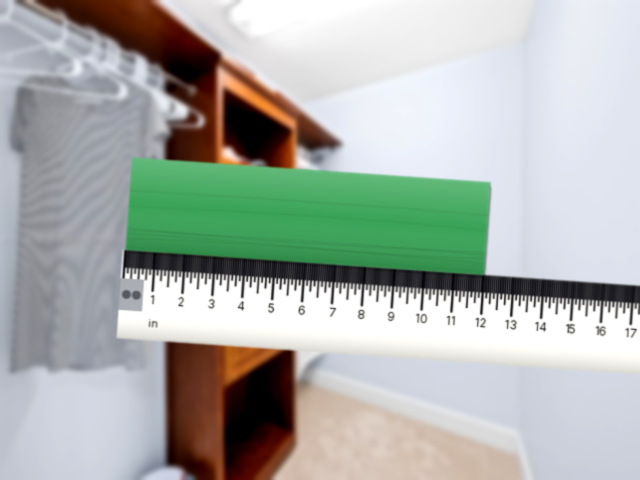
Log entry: 12 in
